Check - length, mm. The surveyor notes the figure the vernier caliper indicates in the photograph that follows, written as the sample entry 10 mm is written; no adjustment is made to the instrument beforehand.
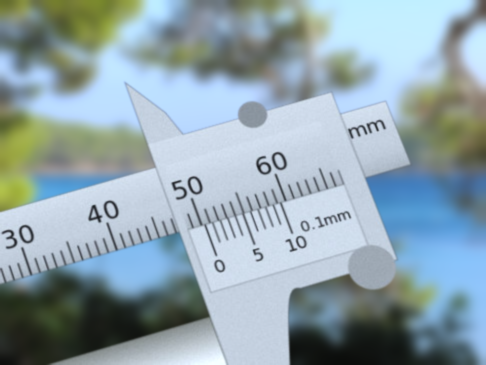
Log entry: 50.4 mm
